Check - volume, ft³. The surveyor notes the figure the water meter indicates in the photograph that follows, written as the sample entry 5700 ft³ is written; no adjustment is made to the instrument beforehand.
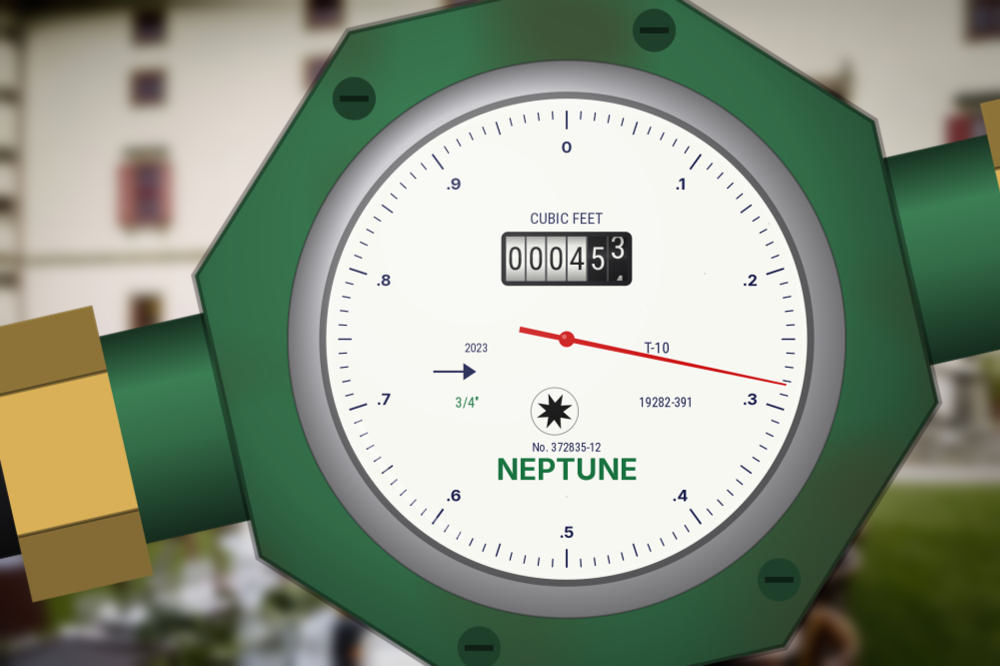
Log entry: 453.28 ft³
